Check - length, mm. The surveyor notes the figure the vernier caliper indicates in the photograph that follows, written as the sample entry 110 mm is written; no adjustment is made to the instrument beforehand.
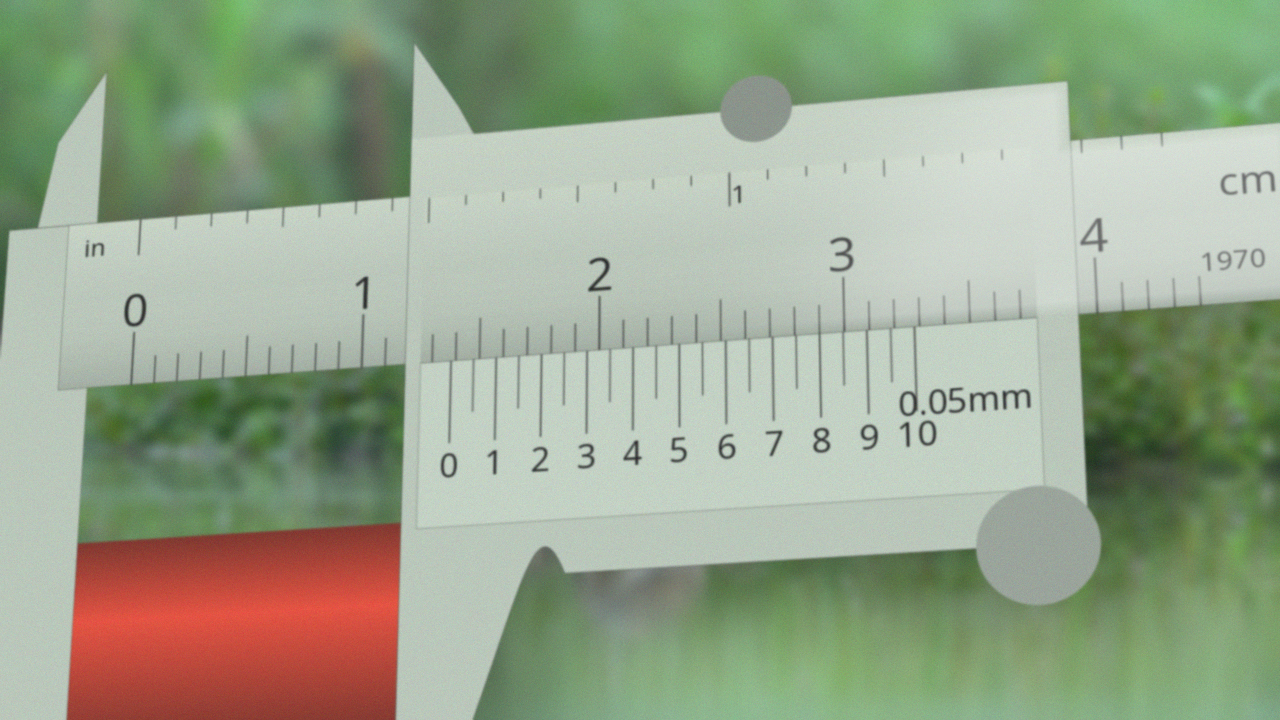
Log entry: 13.8 mm
